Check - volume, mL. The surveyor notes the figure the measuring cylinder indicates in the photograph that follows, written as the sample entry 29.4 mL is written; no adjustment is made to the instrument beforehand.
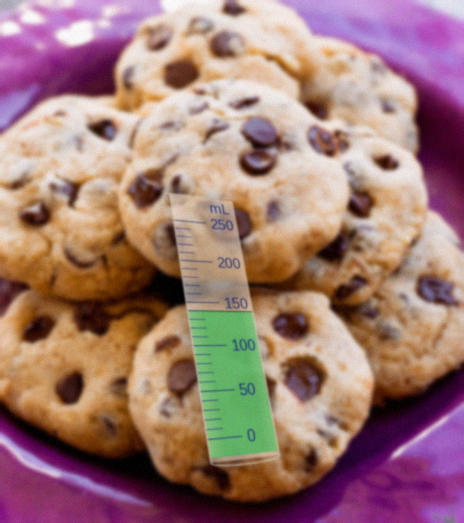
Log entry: 140 mL
